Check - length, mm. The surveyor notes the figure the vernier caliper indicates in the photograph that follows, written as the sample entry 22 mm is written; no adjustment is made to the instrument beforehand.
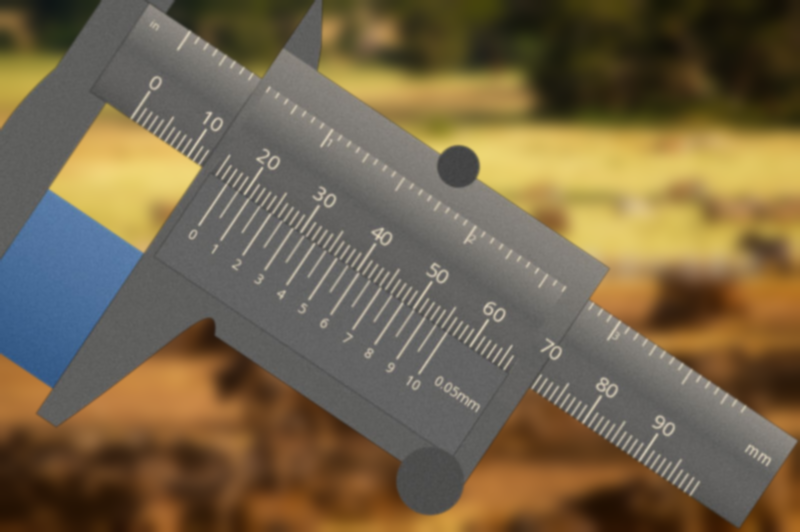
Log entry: 17.0 mm
